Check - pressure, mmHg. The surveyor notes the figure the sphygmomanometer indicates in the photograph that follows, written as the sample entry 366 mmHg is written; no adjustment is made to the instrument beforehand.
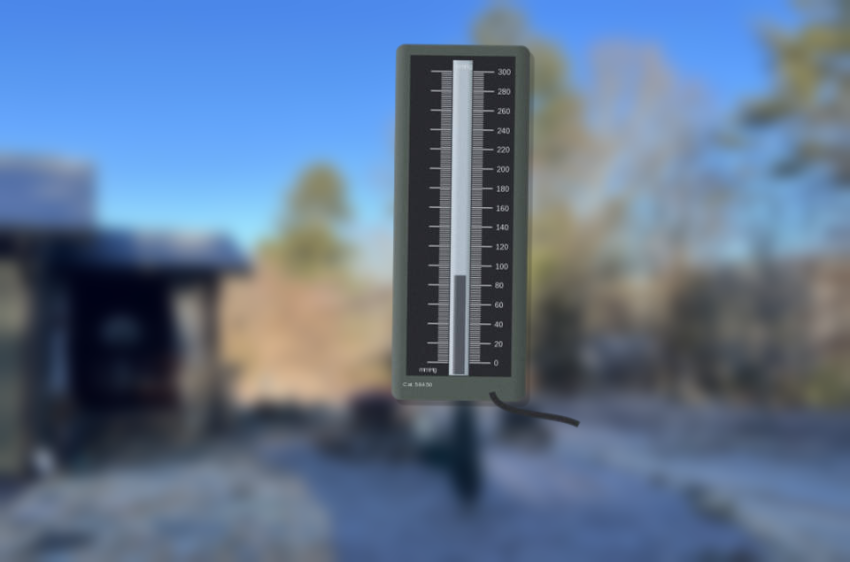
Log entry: 90 mmHg
